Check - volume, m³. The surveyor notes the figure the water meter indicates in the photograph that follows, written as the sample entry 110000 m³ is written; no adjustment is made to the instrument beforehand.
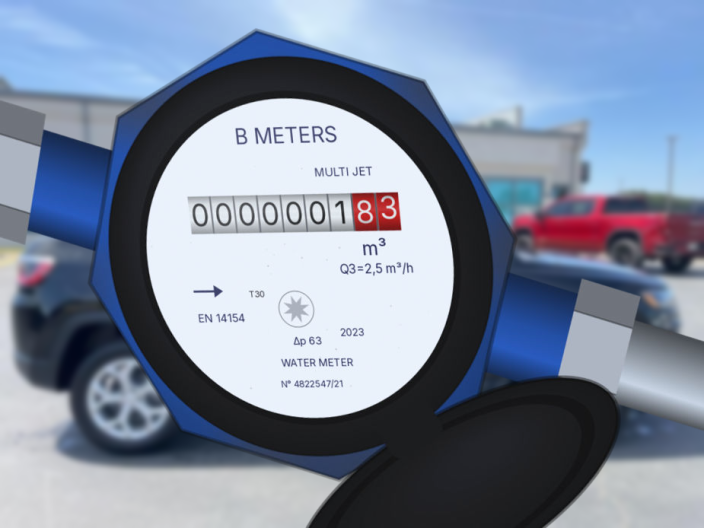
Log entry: 1.83 m³
